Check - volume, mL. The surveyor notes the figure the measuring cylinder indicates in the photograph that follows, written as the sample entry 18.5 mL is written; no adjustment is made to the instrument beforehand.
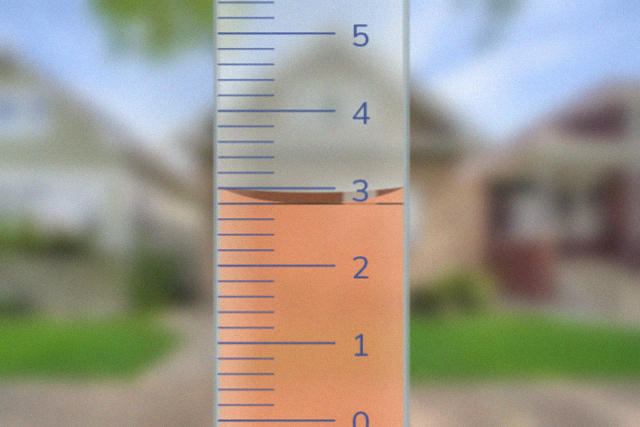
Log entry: 2.8 mL
